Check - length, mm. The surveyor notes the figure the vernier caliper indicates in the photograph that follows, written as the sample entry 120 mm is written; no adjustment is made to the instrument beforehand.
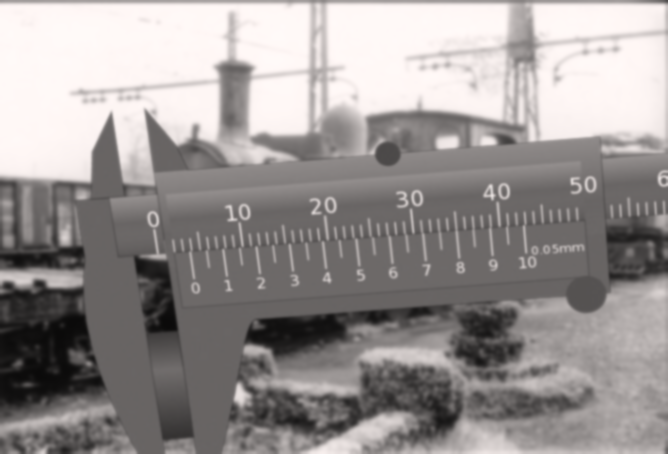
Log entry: 3.8 mm
